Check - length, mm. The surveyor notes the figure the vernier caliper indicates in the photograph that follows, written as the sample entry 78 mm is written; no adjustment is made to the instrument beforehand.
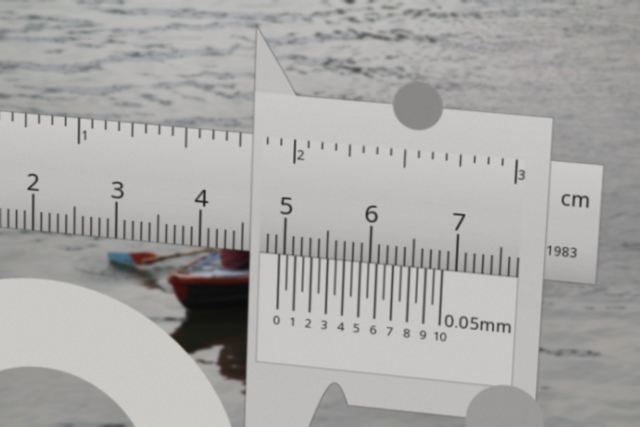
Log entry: 49.4 mm
